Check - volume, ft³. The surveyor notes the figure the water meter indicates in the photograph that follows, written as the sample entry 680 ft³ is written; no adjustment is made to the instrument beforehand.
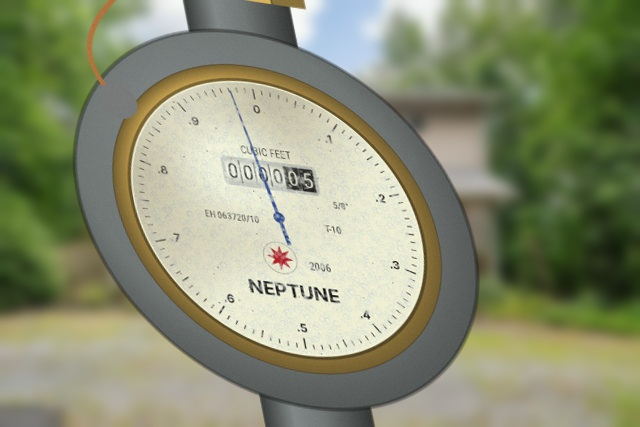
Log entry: 4.97 ft³
